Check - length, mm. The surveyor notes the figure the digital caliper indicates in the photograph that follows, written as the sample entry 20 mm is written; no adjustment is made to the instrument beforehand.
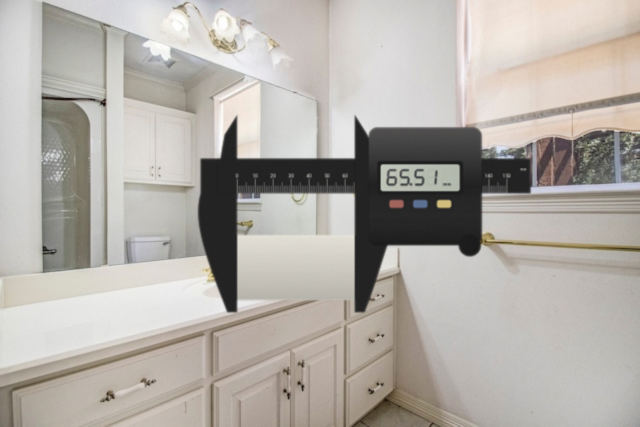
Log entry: 65.51 mm
